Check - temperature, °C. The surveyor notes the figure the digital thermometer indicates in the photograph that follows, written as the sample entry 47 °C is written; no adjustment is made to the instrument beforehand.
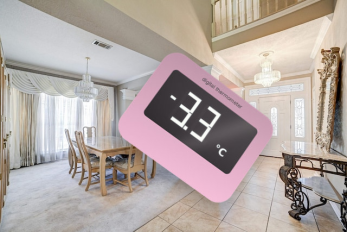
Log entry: -3.3 °C
